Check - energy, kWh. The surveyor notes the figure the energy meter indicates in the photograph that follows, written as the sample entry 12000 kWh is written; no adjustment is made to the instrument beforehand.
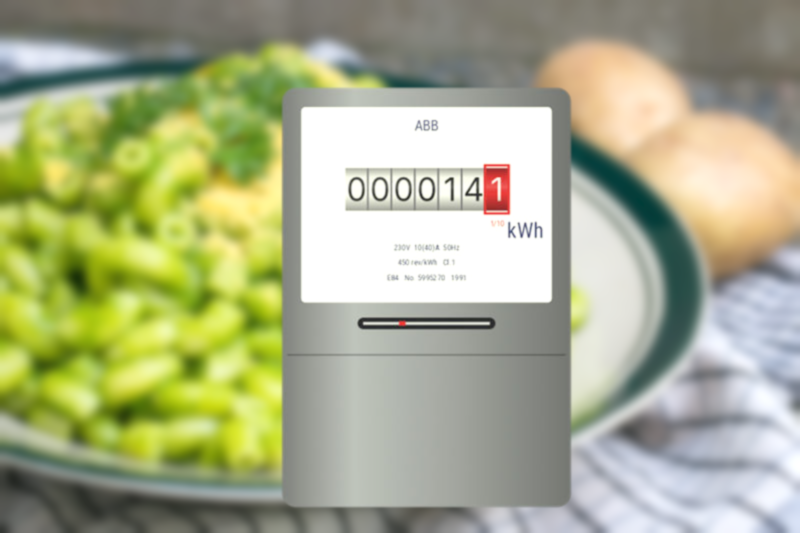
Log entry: 14.1 kWh
